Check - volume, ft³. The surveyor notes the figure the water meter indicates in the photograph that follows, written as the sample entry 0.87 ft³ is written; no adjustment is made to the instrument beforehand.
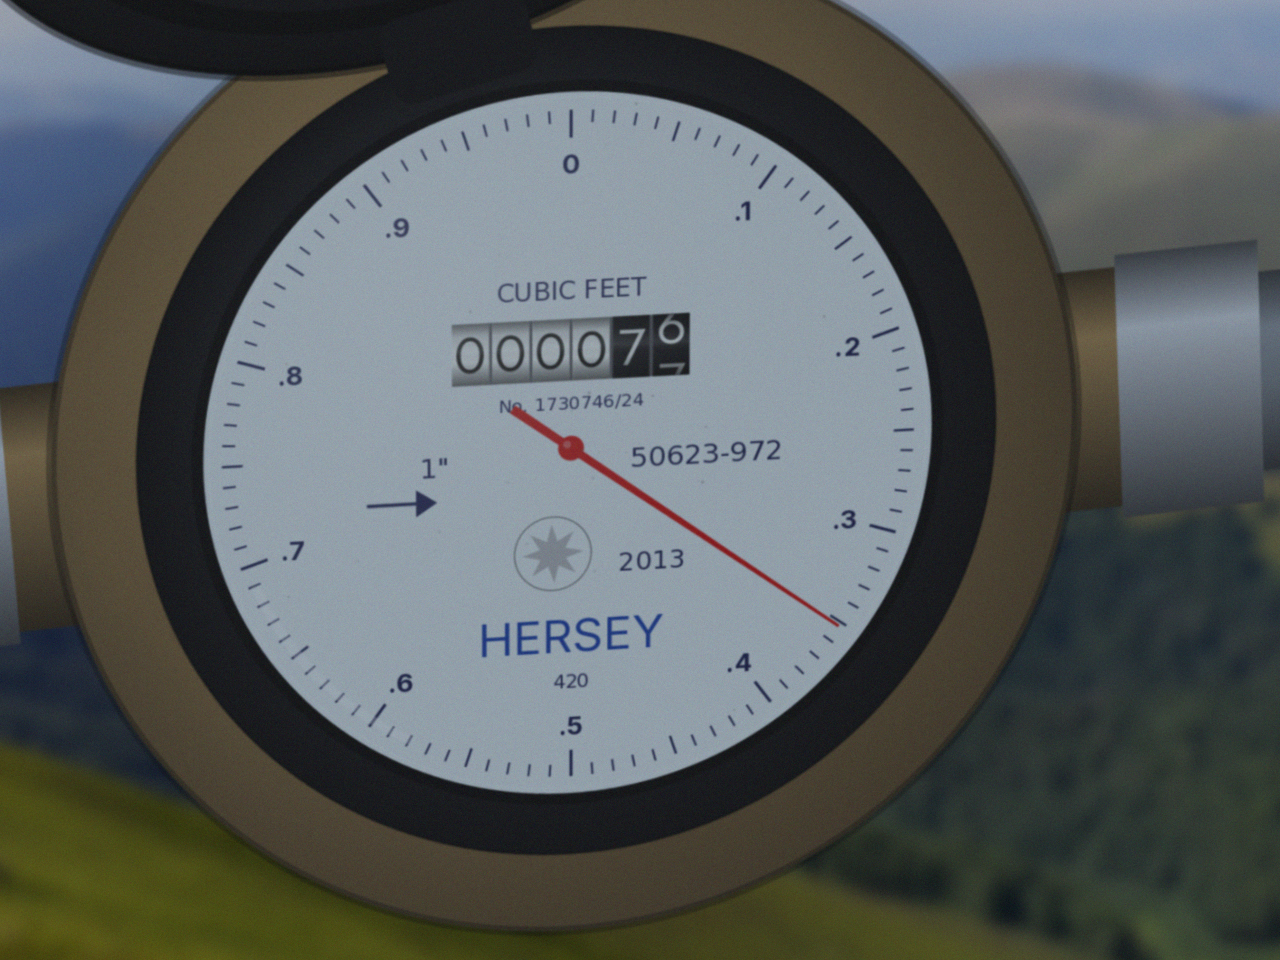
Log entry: 76.35 ft³
